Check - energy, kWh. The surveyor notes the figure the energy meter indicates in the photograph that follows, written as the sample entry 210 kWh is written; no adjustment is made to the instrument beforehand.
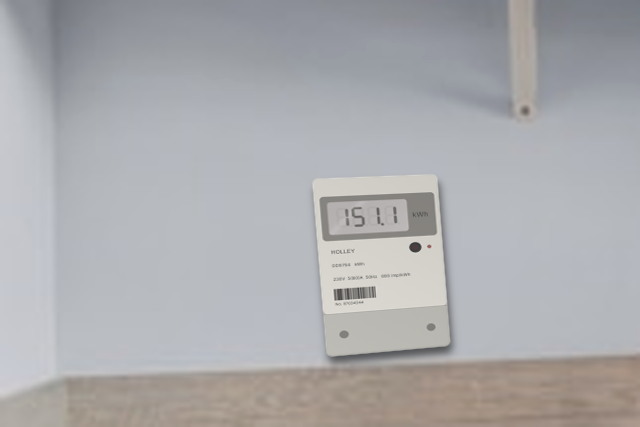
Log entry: 151.1 kWh
